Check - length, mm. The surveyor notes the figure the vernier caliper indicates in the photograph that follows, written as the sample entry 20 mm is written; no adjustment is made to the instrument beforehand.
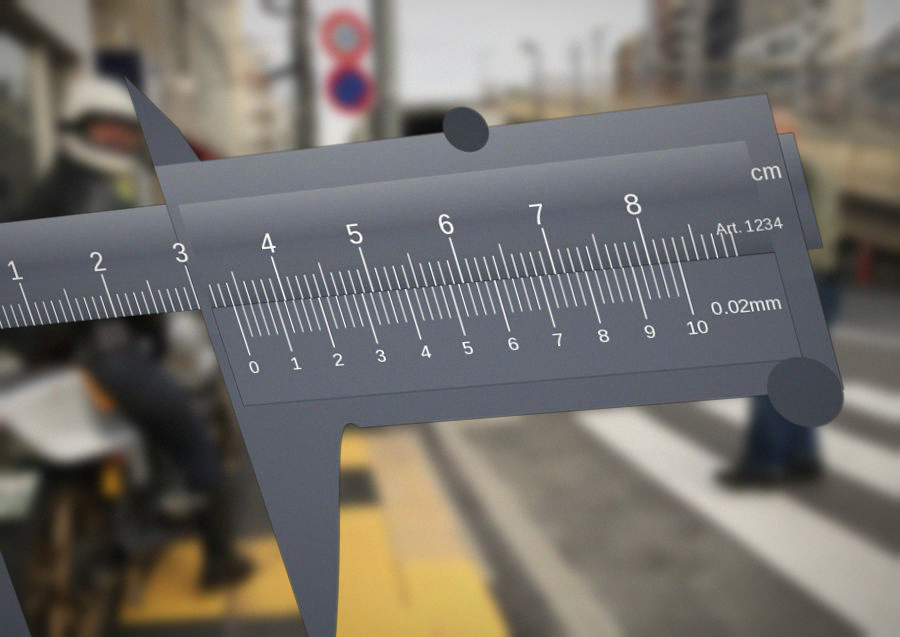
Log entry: 34.0 mm
